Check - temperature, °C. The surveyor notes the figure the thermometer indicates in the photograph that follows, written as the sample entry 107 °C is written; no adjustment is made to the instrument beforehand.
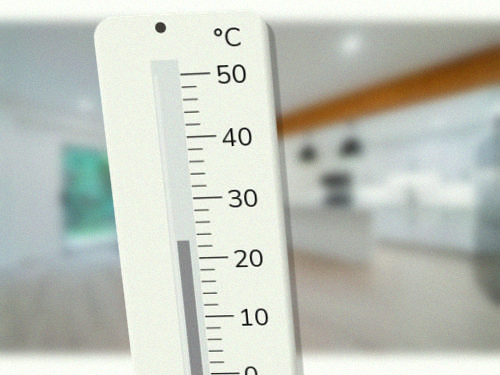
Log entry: 23 °C
